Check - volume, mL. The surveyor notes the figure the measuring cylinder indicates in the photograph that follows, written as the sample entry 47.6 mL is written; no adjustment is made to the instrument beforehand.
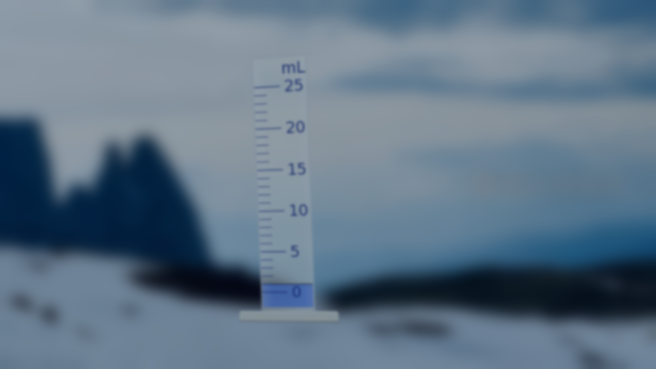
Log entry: 1 mL
